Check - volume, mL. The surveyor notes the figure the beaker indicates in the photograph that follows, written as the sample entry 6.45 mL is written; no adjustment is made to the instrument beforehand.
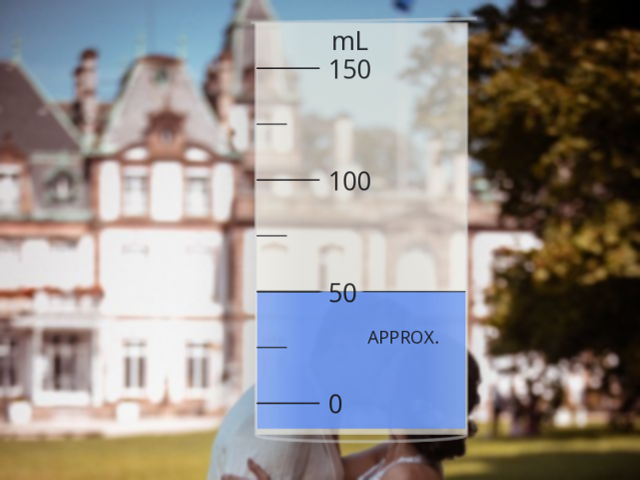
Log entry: 50 mL
